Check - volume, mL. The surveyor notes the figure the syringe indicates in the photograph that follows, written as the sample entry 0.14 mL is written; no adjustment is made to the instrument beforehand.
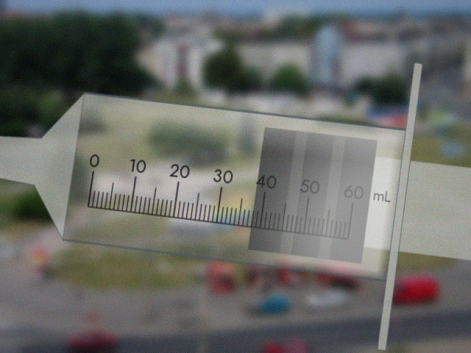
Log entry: 38 mL
